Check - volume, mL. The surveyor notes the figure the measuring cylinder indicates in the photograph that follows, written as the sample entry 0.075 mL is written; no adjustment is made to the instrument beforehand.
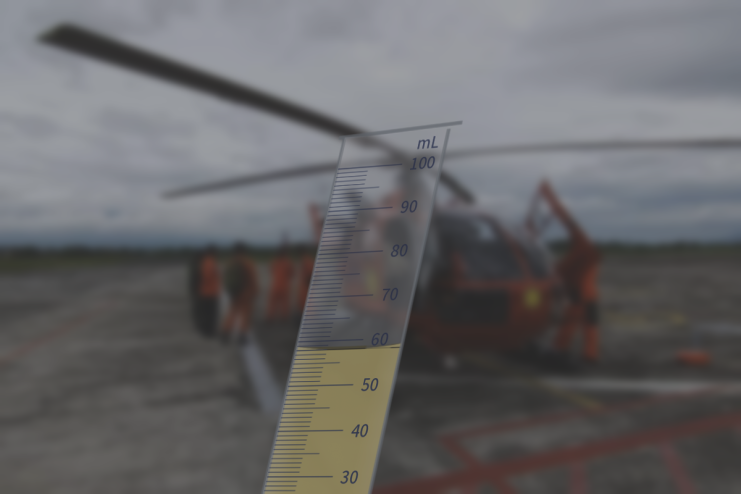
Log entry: 58 mL
